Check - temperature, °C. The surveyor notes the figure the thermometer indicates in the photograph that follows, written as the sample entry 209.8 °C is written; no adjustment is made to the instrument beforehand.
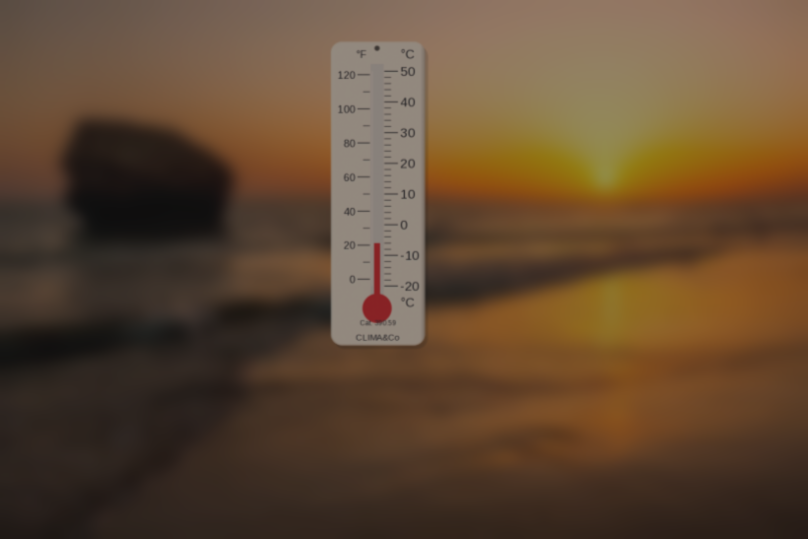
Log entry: -6 °C
